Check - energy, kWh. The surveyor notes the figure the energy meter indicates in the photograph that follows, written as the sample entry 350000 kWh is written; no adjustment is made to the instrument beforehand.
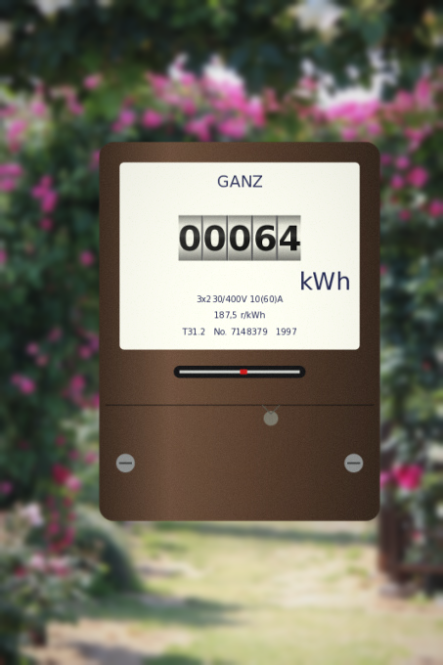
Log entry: 64 kWh
